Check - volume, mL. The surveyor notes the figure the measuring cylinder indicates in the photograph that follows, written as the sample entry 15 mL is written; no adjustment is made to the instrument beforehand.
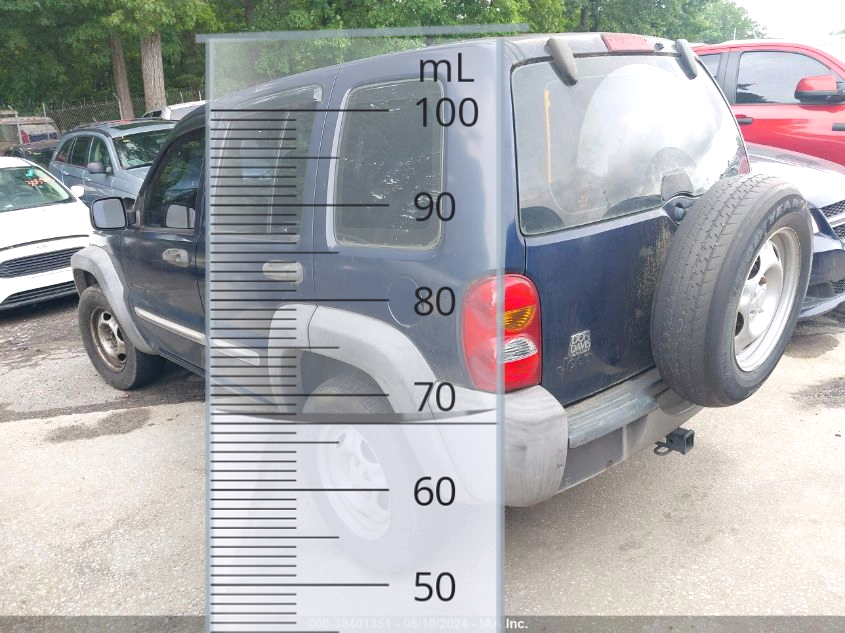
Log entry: 67 mL
